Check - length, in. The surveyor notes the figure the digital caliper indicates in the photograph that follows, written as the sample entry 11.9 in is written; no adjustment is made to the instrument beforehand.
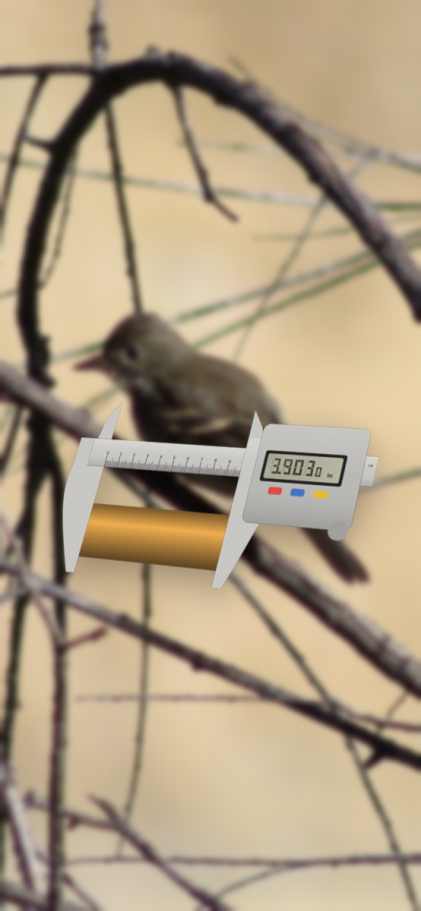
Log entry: 3.9030 in
